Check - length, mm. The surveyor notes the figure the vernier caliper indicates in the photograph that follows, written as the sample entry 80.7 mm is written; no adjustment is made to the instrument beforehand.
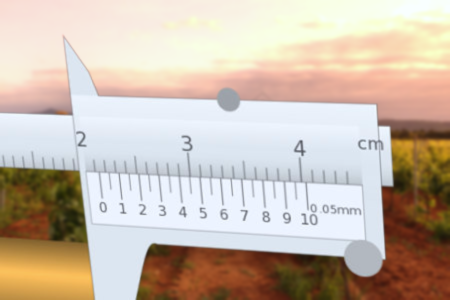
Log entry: 21.4 mm
